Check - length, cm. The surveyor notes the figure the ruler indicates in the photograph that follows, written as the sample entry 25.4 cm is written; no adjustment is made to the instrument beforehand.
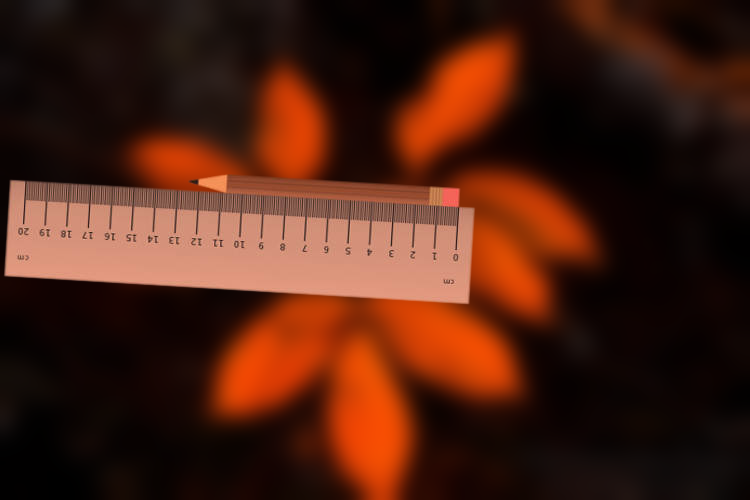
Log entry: 12.5 cm
